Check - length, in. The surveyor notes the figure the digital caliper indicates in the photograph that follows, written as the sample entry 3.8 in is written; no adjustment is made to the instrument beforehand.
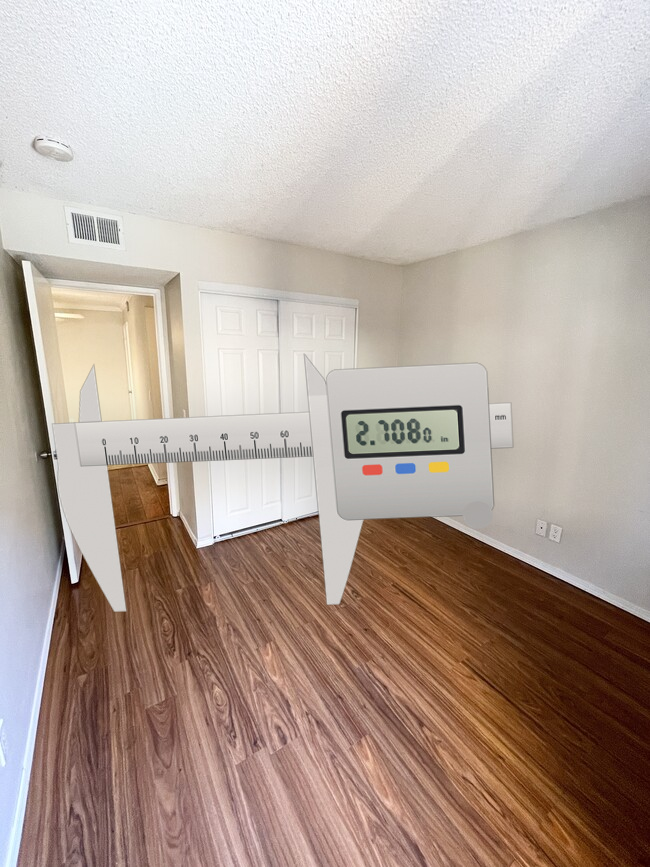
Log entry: 2.7080 in
